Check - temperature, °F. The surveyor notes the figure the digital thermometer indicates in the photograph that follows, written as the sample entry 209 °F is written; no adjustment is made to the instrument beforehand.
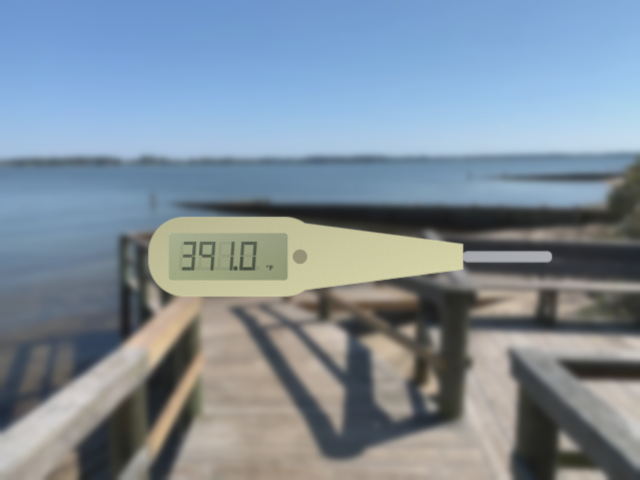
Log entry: 391.0 °F
